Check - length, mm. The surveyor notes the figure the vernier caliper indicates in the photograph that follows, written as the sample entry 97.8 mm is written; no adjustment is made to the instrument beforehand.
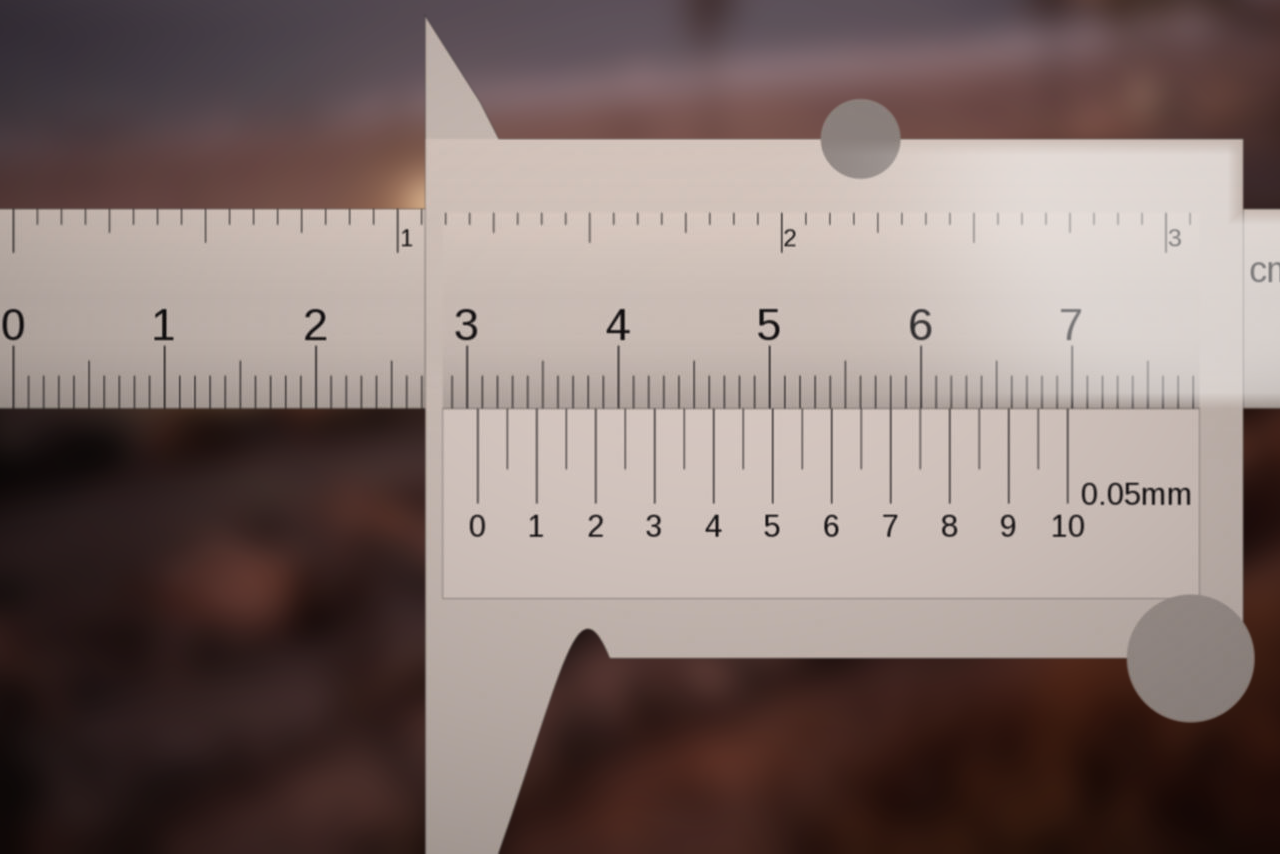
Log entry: 30.7 mm
